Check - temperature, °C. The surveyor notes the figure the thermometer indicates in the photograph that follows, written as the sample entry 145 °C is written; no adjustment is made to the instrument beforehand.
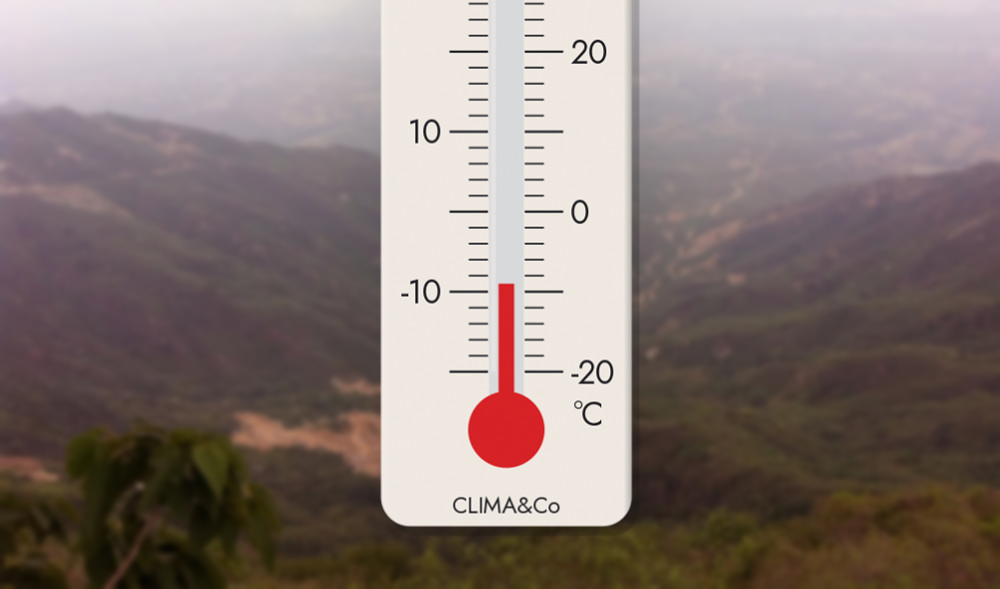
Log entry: -9 °C
